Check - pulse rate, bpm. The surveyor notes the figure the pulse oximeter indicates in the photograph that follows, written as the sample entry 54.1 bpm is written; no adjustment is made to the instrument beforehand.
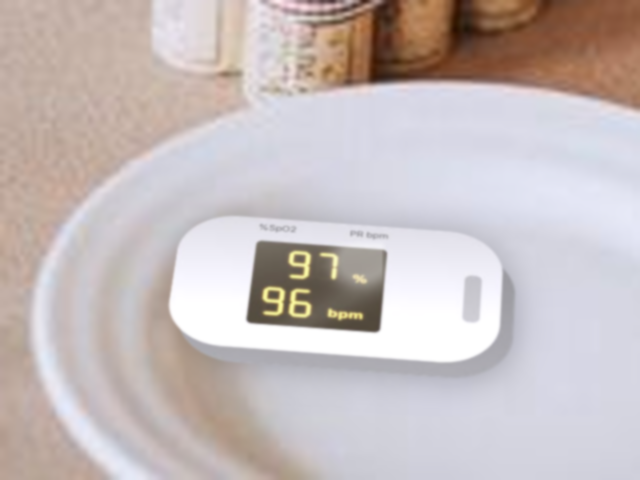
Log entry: 96 bpm
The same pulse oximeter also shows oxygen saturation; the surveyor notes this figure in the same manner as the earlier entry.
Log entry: 97 %
